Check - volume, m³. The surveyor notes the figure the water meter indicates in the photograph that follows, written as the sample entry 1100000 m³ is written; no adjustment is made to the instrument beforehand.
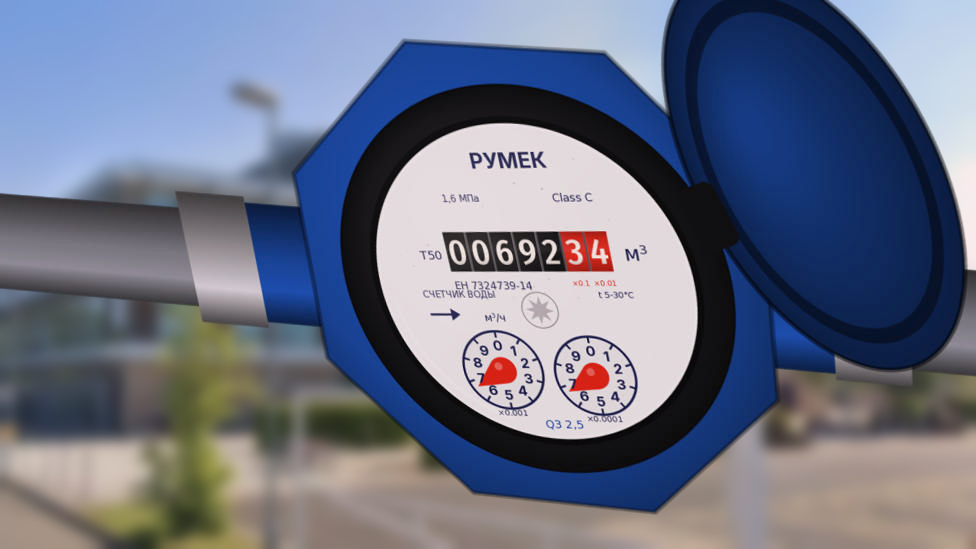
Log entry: 692.3466 m³
